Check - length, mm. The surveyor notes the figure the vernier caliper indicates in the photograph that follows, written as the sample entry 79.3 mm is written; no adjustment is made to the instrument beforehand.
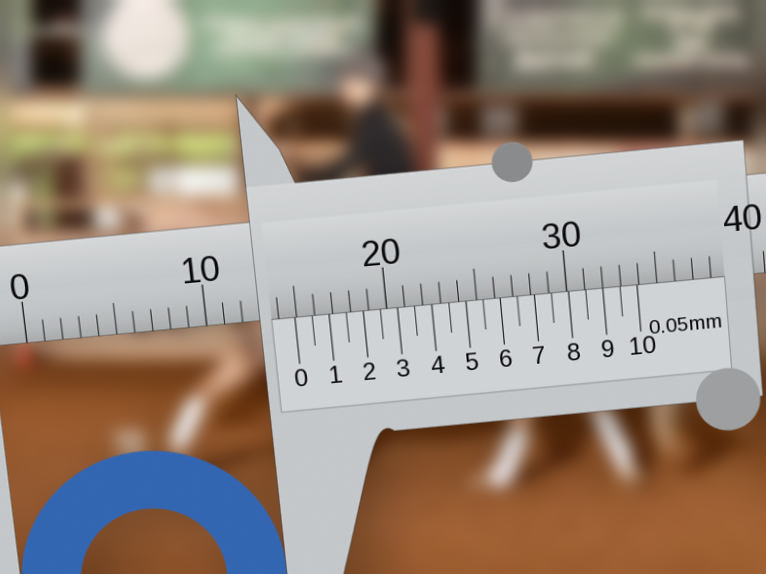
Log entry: 14.9 mm
